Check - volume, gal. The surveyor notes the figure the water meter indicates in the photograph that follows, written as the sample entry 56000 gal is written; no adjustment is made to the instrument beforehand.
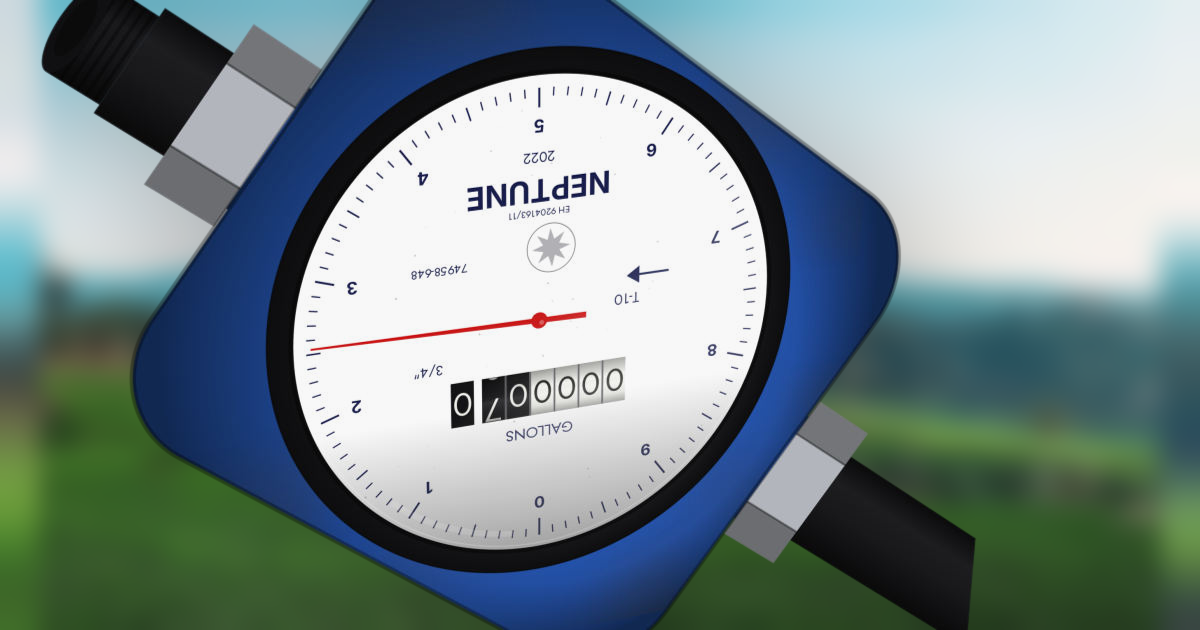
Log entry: 72.5 gal
